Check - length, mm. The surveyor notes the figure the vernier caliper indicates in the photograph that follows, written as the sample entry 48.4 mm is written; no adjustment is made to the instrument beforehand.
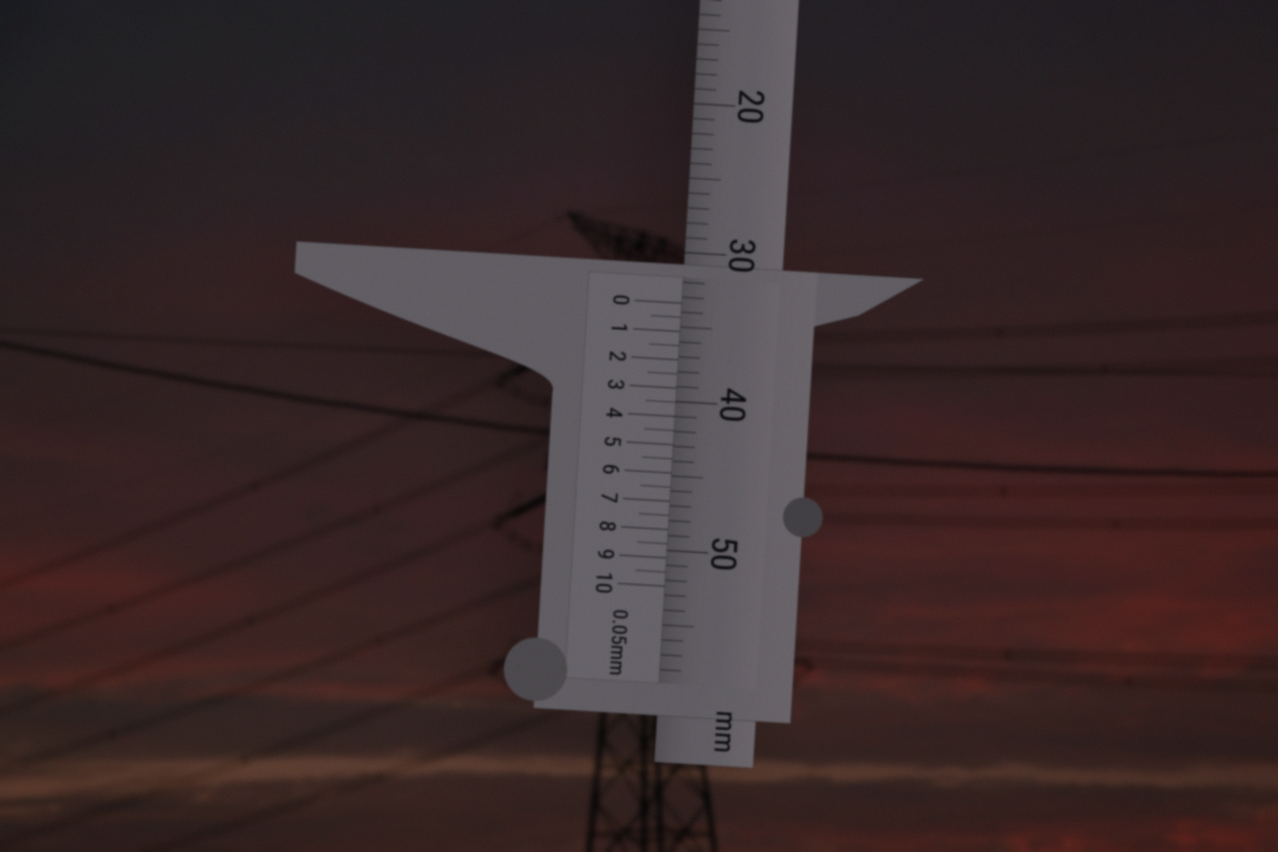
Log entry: 33.4 mm
